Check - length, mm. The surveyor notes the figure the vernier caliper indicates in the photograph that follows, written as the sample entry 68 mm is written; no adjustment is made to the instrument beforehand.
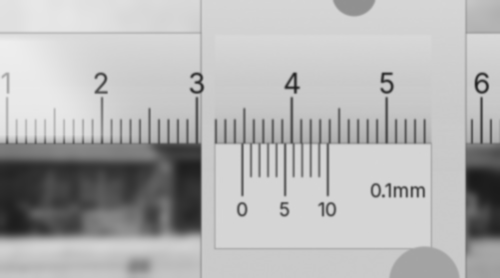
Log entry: 34.8 mm
